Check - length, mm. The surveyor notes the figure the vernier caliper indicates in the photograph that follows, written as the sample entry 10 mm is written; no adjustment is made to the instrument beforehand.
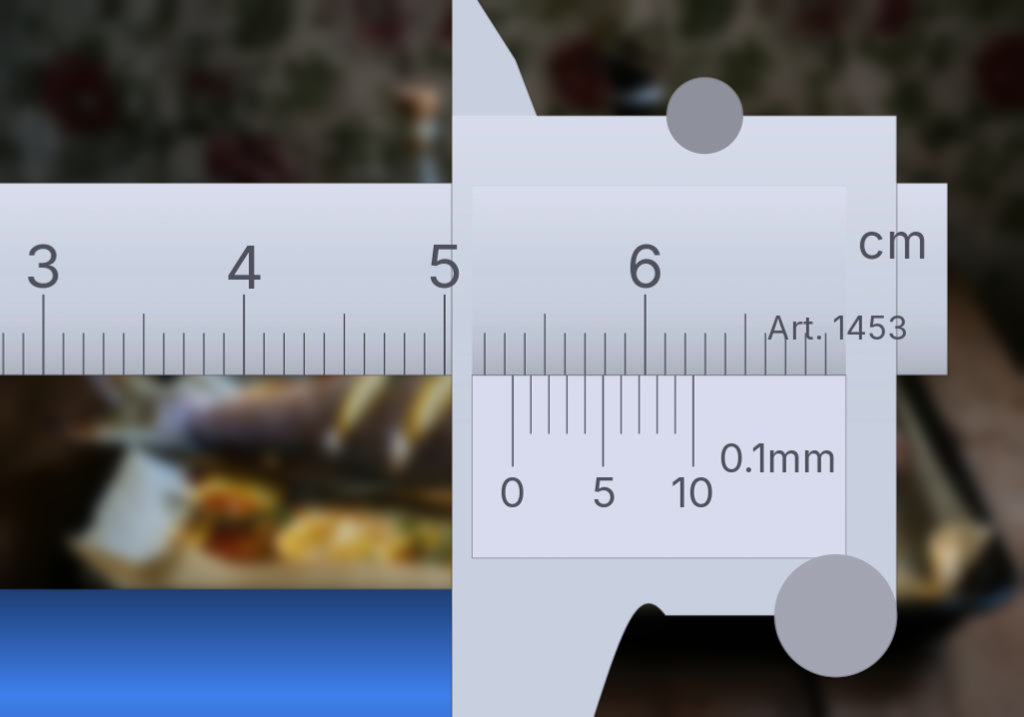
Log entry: 53.4 mm
